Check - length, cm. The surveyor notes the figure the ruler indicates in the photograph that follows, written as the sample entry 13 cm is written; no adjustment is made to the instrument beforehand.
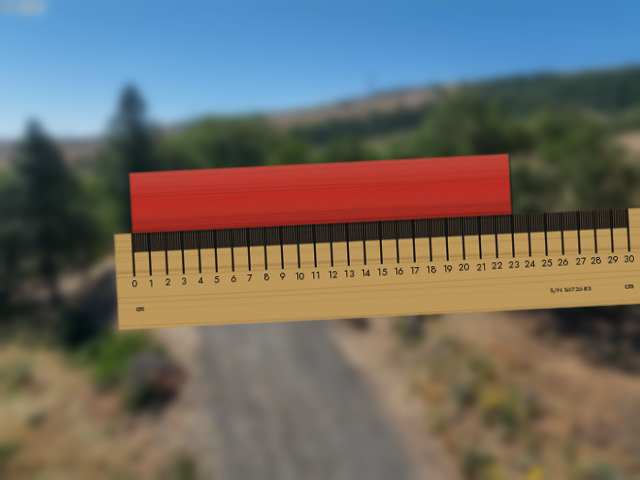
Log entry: 23 cm
